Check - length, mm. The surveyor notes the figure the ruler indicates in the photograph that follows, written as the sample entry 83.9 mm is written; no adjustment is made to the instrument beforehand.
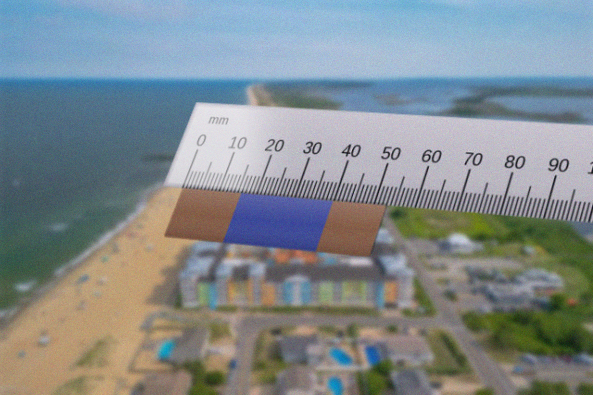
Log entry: 53 mm
